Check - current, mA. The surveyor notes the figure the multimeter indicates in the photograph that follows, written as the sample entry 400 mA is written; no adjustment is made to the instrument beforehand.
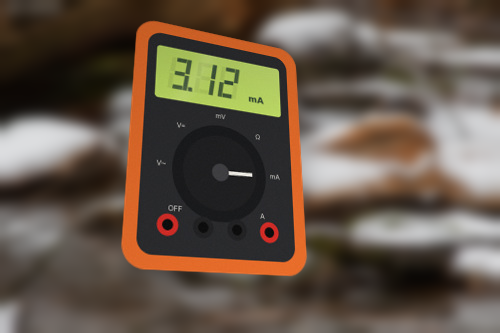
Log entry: 3.12 mA
